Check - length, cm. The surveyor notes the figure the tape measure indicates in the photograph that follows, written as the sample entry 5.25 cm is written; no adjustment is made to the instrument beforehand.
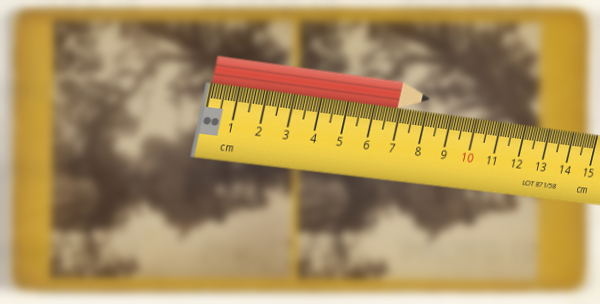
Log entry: 8 cm
